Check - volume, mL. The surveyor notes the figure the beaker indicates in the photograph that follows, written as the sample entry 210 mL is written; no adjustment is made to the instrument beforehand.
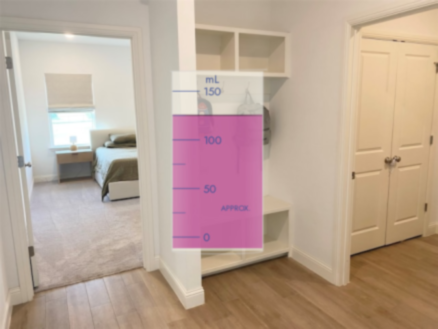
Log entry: 125 mL
